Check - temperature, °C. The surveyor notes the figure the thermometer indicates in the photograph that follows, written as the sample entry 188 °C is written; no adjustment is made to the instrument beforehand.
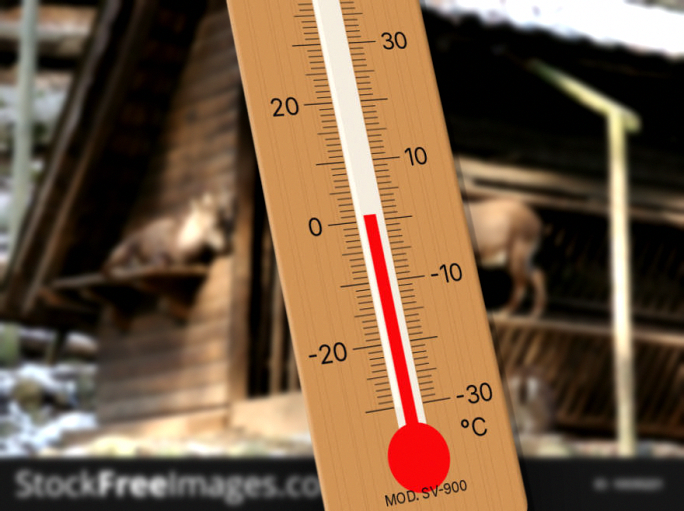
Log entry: 1 °C
